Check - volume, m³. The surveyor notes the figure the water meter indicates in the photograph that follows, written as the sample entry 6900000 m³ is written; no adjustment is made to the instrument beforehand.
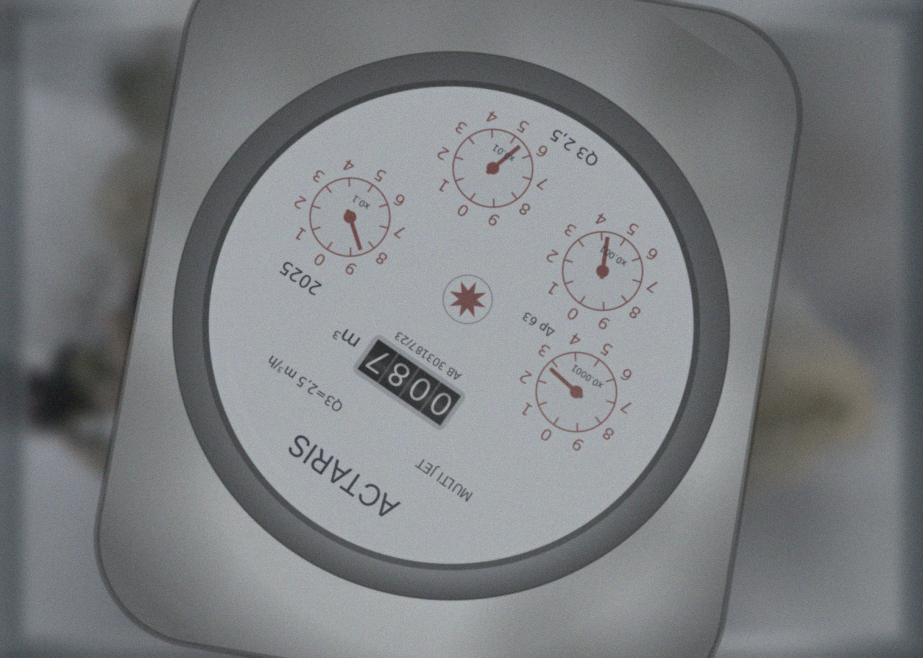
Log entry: 87.8542 m³
